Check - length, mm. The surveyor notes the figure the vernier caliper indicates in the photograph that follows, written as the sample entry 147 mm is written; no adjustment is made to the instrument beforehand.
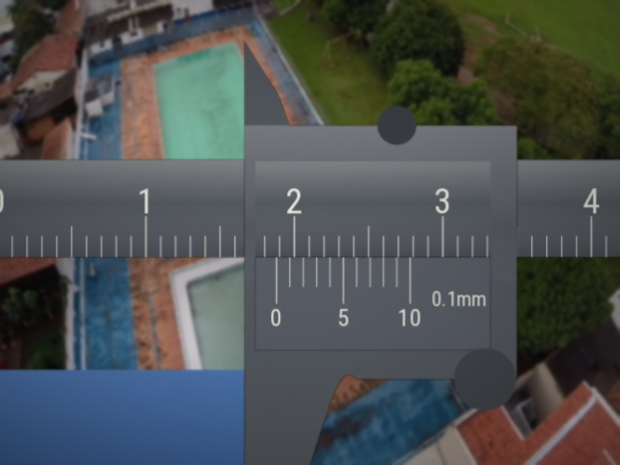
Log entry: 18.8 mm
